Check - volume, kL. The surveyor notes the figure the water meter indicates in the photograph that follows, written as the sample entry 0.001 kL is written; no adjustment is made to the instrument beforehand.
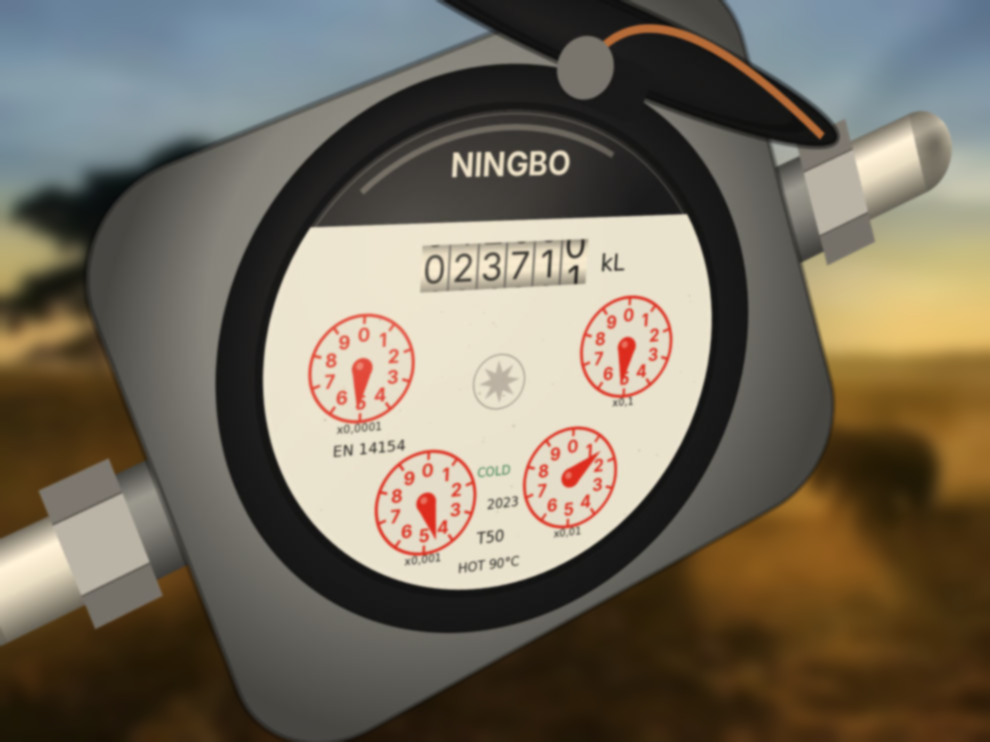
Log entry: 23710.5145 kL
